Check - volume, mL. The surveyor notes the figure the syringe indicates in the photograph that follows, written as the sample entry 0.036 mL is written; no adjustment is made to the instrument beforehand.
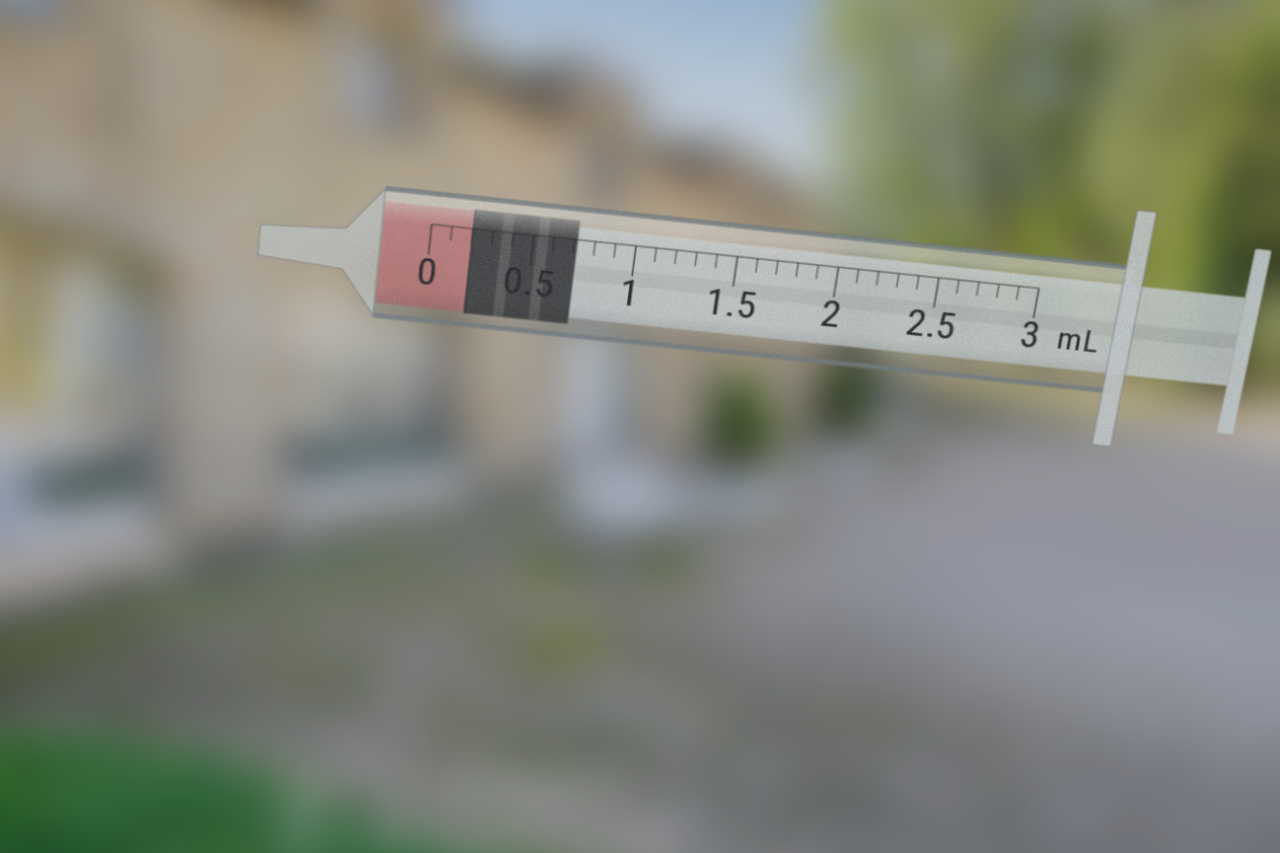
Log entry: 0.2 mL
